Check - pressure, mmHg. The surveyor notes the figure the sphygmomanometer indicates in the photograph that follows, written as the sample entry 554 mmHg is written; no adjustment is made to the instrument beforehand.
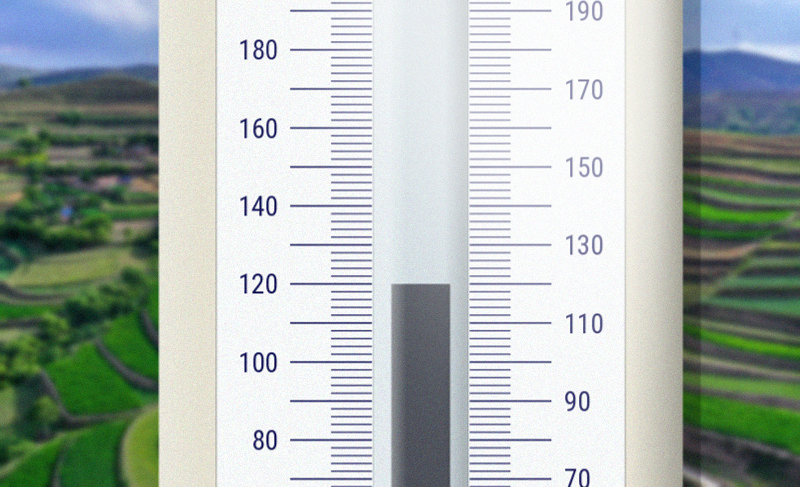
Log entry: 120 mmHg
